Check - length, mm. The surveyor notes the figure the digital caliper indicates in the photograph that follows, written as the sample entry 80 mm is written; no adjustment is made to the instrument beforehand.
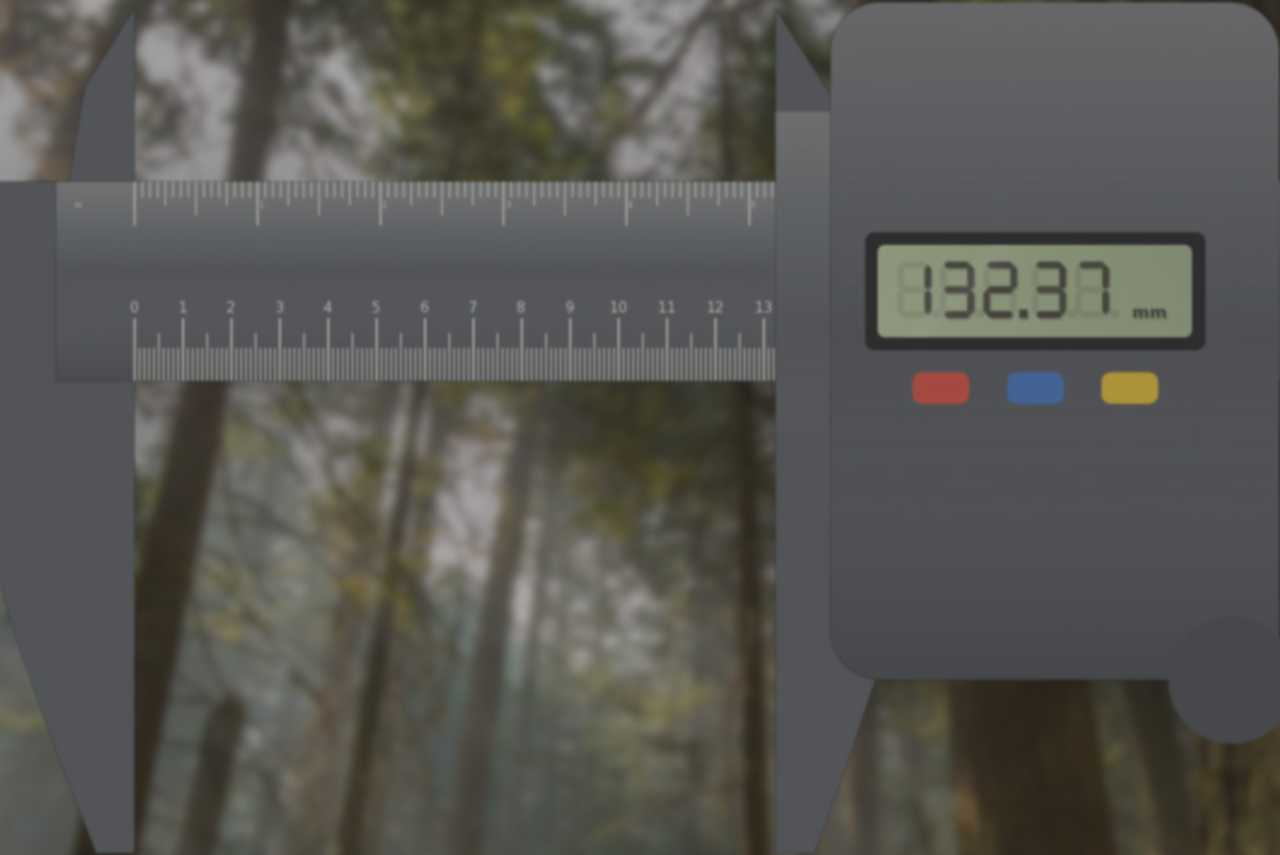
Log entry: 132.37 mm
